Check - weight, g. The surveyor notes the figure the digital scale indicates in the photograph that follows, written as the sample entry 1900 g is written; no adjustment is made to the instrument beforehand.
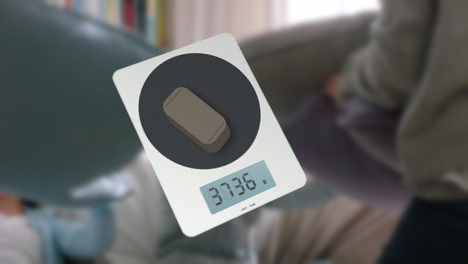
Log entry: 3736 g
